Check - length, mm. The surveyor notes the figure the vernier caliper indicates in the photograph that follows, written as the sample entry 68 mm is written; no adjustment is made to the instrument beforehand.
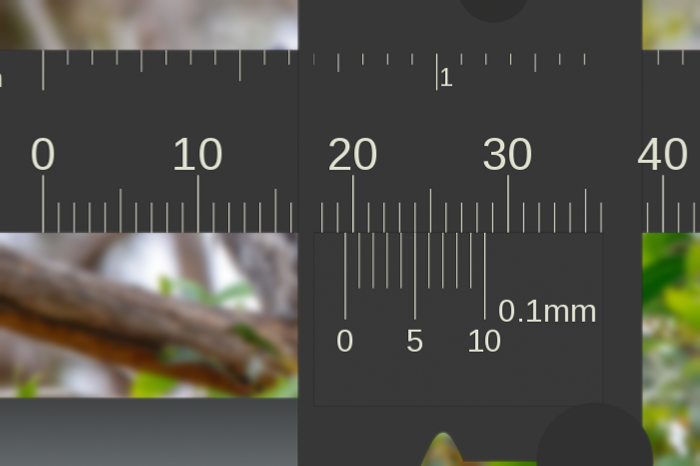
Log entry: 19.5 mm
